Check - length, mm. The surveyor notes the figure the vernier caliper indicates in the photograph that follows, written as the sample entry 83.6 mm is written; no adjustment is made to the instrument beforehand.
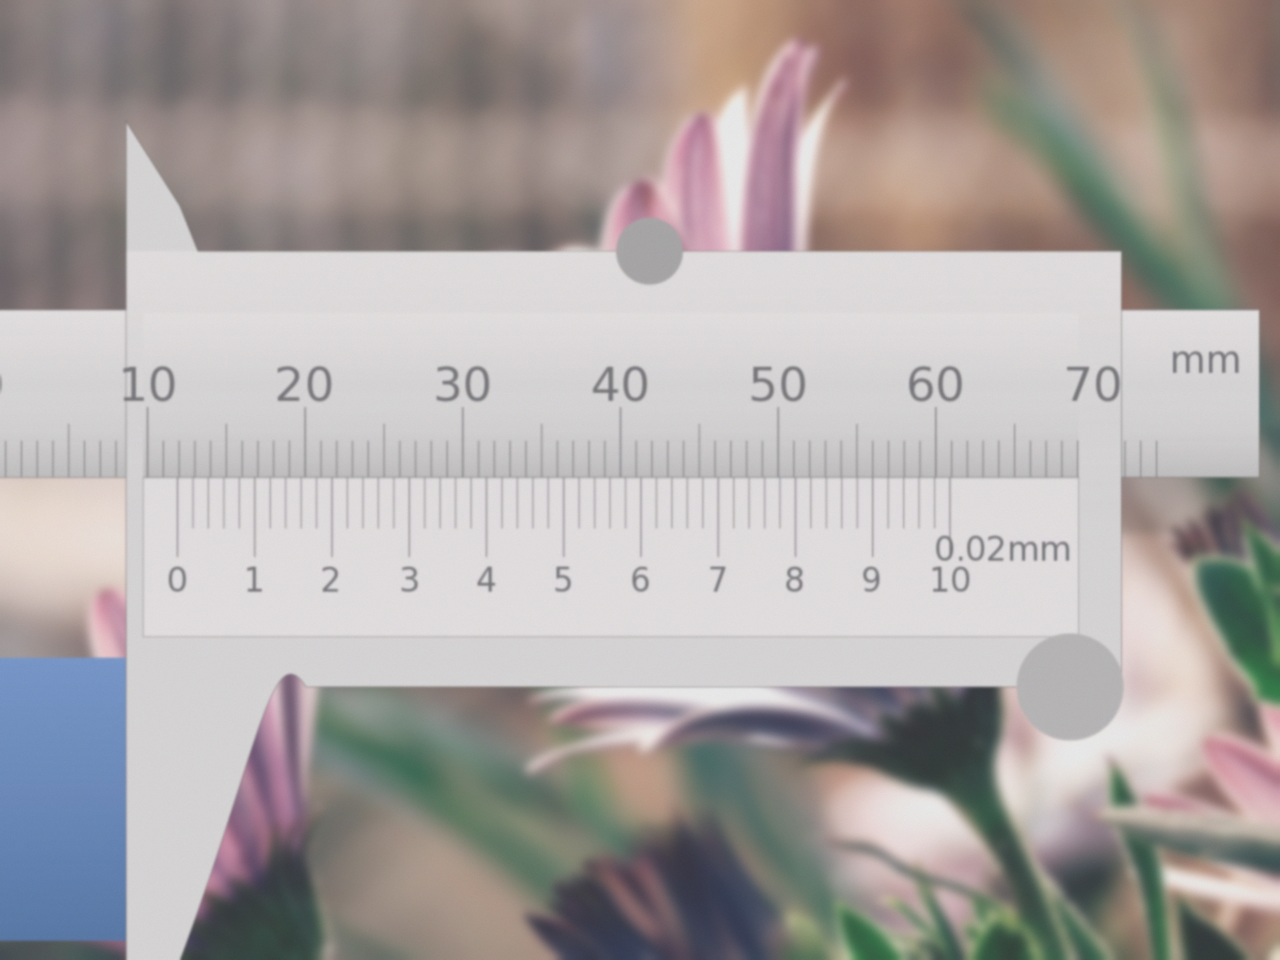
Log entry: 11.9 mm
